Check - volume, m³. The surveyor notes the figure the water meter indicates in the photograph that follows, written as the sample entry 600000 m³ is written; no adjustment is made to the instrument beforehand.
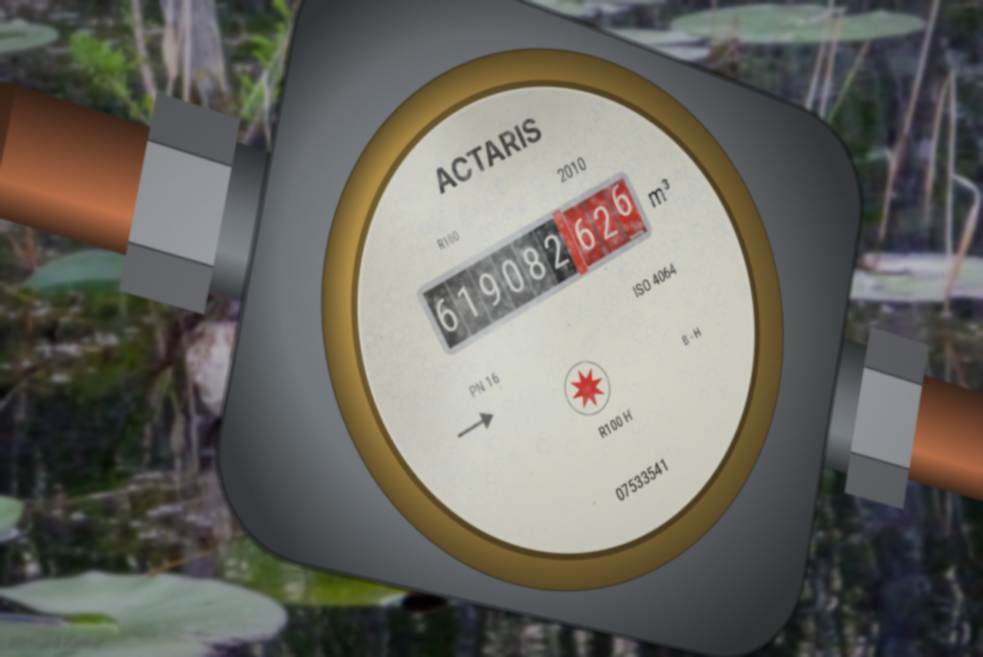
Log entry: 619082.626 m³
